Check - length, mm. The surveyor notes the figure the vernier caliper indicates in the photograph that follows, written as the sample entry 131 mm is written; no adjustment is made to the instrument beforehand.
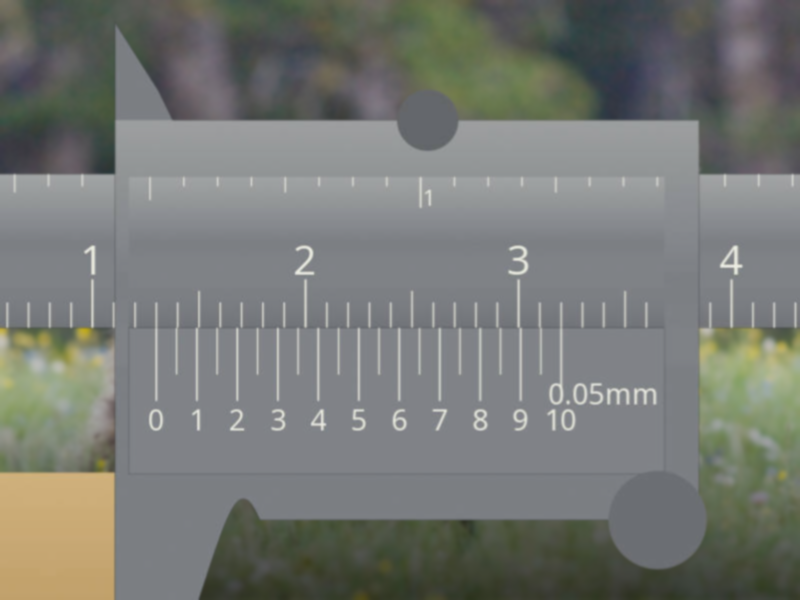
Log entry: 13.0 mm
